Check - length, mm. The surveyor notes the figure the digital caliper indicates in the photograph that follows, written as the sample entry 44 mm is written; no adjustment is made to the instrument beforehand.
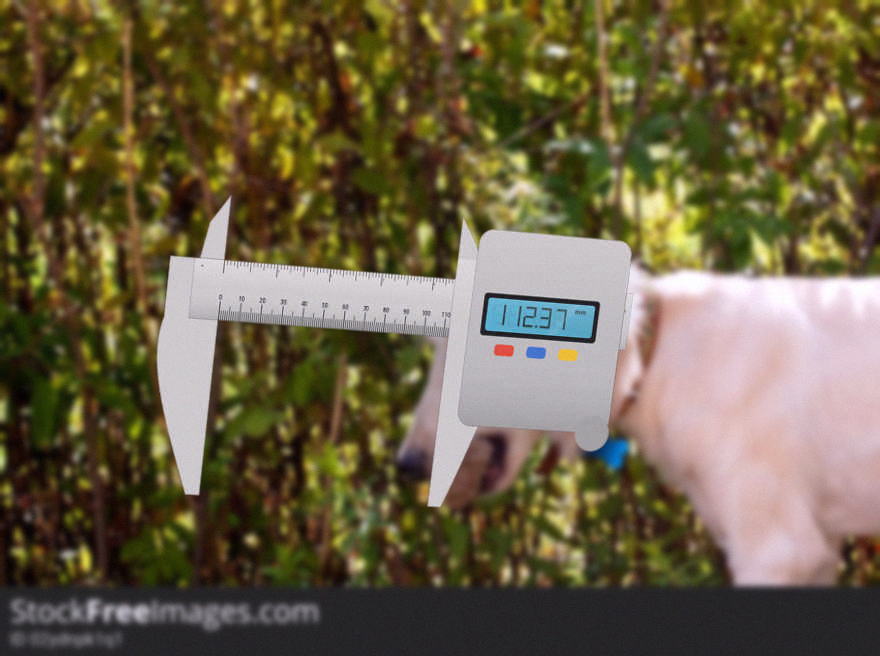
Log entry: 112.37 mm
